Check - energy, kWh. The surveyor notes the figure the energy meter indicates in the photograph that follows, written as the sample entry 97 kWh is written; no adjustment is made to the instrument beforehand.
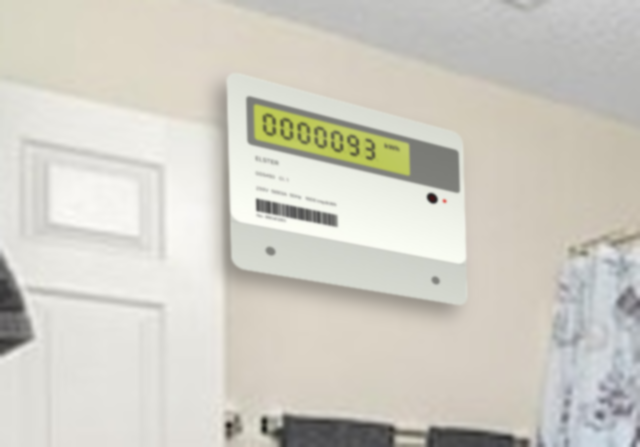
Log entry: 93 kWh
